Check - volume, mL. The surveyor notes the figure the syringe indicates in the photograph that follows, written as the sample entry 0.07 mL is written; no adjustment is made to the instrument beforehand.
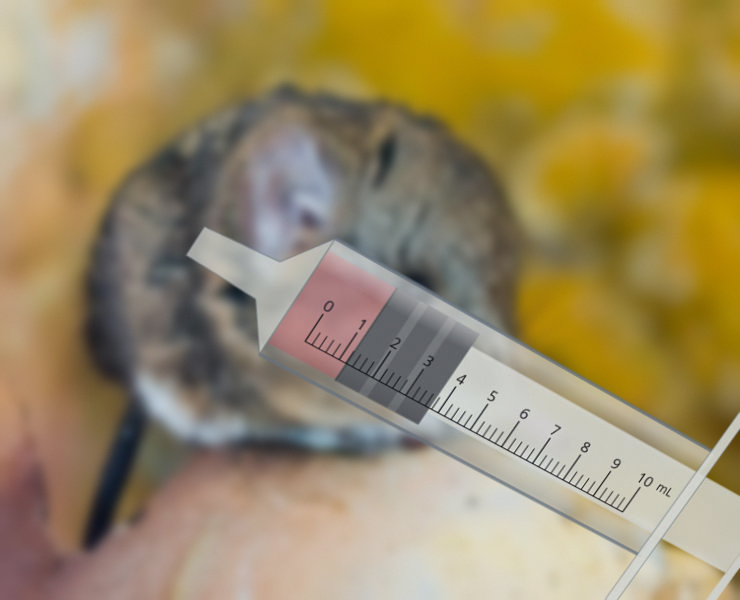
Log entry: 1.2 mL
